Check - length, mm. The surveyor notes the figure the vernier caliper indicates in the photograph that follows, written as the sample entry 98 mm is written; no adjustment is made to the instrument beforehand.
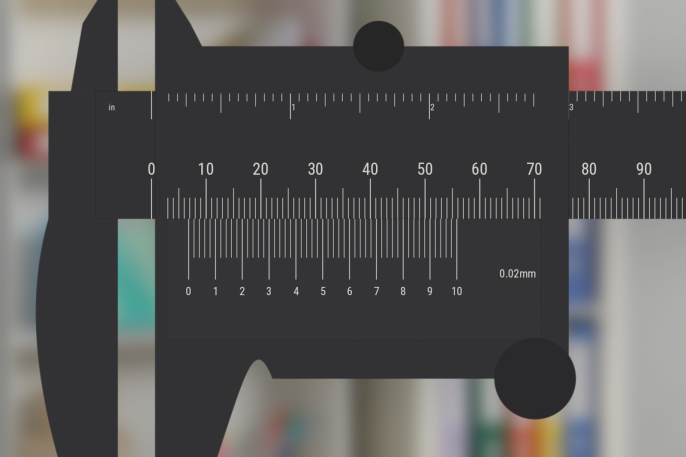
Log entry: 6.8 mm
